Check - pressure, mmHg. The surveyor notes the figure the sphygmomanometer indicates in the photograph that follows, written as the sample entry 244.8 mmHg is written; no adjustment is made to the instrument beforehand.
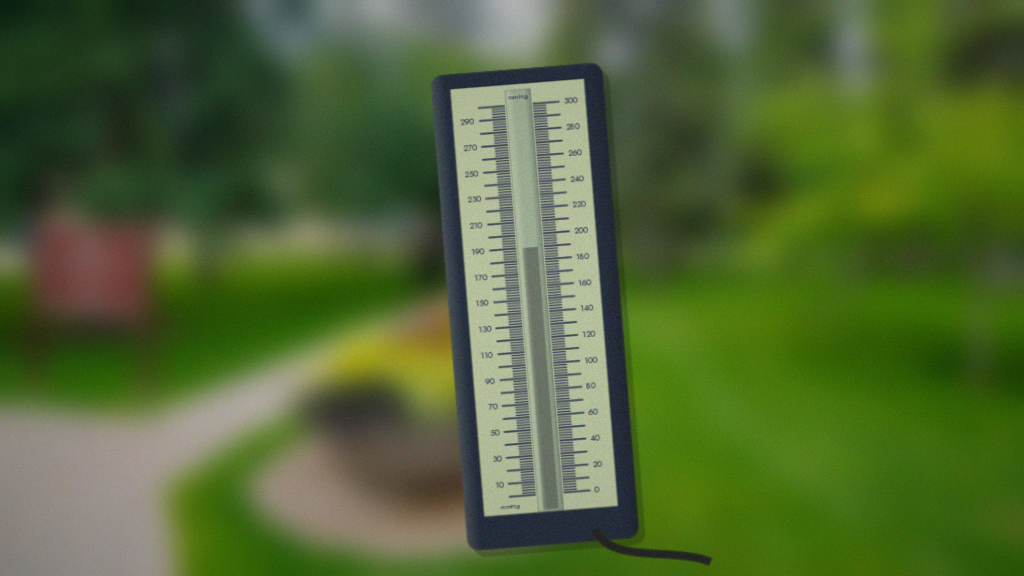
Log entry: 190 mmHg
